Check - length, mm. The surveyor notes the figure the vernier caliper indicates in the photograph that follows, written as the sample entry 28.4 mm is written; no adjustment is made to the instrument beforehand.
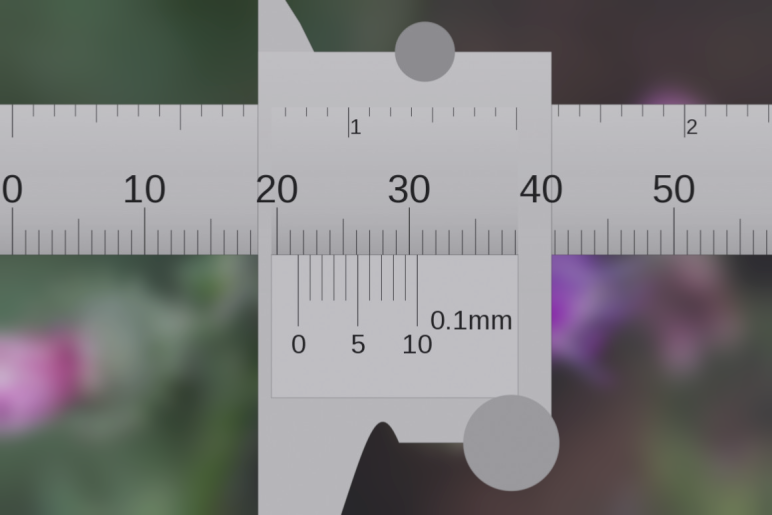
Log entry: 21.6 mm
